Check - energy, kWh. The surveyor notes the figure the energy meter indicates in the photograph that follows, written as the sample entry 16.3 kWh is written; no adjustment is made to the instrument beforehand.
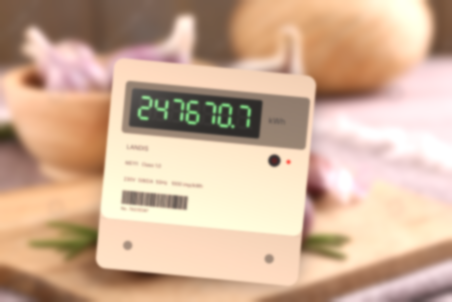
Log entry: 247670.7 kWh
